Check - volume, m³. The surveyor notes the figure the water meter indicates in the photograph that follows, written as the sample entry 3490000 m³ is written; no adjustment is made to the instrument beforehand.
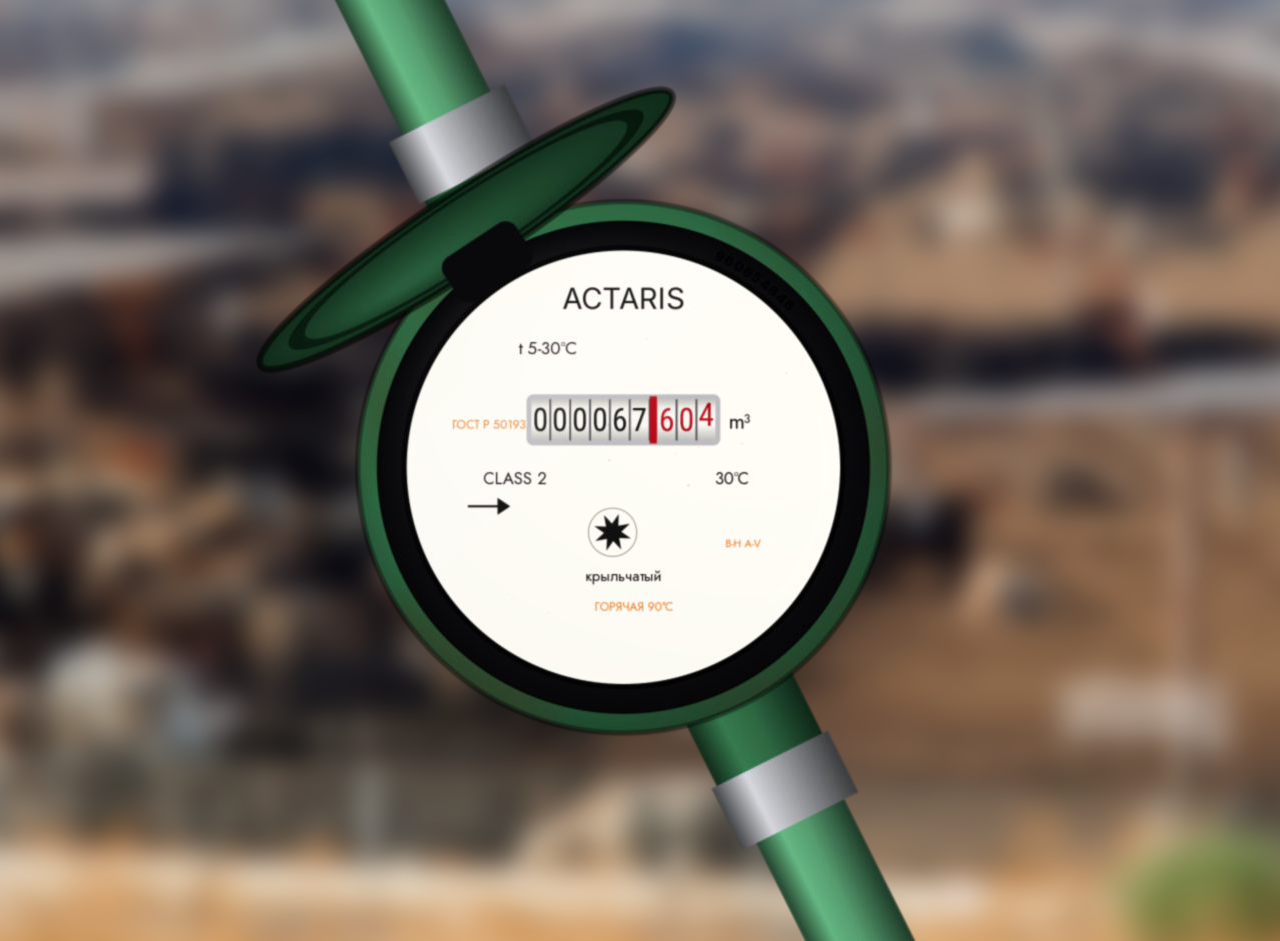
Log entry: 67.604 m³
